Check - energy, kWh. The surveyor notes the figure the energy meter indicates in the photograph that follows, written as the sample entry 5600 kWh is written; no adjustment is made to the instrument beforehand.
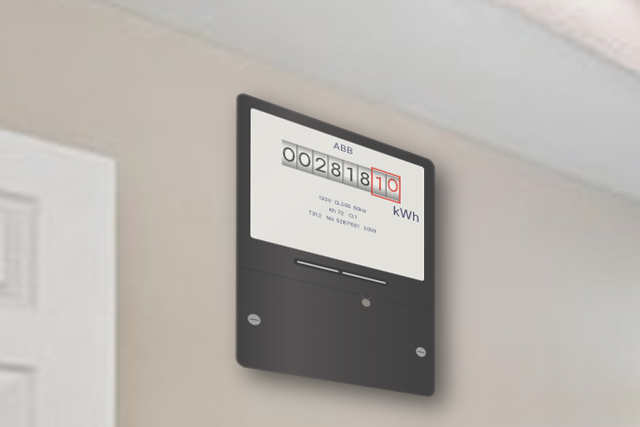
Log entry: 2818.10 kWh
